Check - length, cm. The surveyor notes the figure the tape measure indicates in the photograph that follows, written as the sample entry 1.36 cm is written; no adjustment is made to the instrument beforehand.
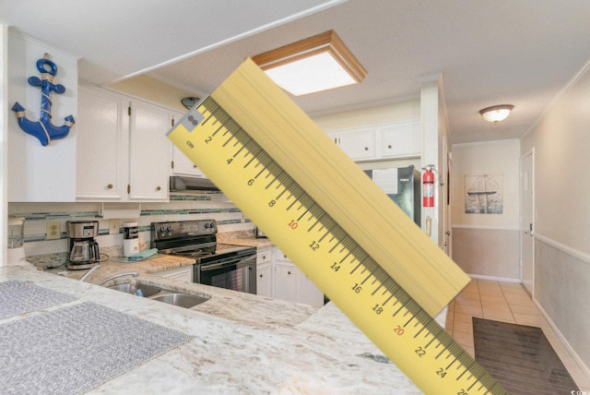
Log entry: 21 cm
